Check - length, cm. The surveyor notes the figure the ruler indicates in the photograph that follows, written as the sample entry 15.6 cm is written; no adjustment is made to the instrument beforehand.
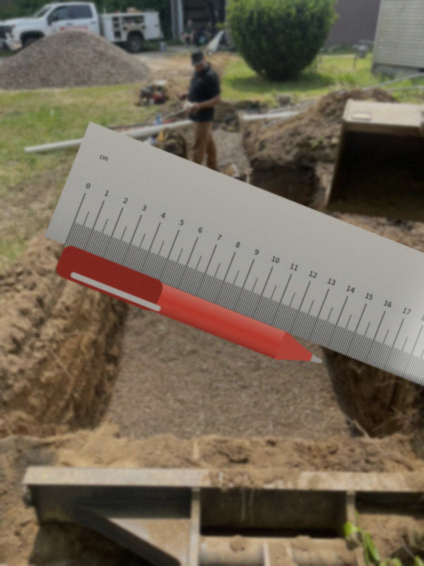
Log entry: 14 cm
